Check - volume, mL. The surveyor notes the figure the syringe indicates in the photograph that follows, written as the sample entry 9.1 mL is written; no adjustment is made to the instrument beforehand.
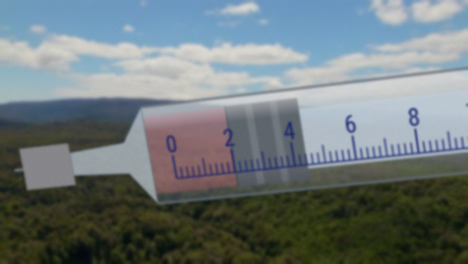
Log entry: 2 mL
